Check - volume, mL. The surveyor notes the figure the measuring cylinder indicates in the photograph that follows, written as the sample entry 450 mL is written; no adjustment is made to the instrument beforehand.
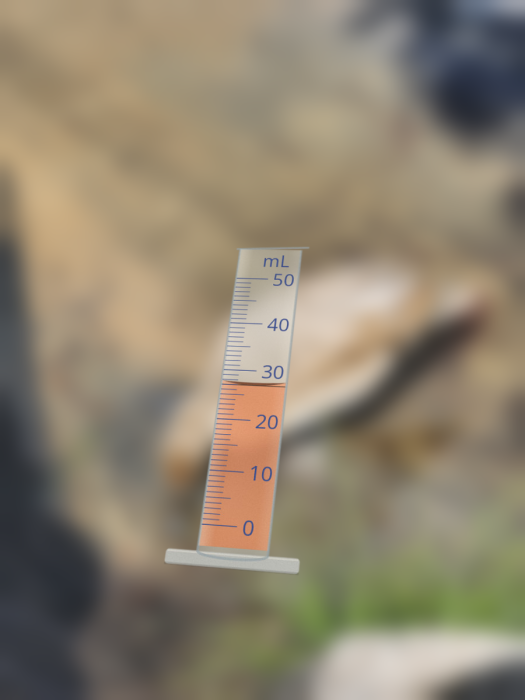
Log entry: 27 mL
